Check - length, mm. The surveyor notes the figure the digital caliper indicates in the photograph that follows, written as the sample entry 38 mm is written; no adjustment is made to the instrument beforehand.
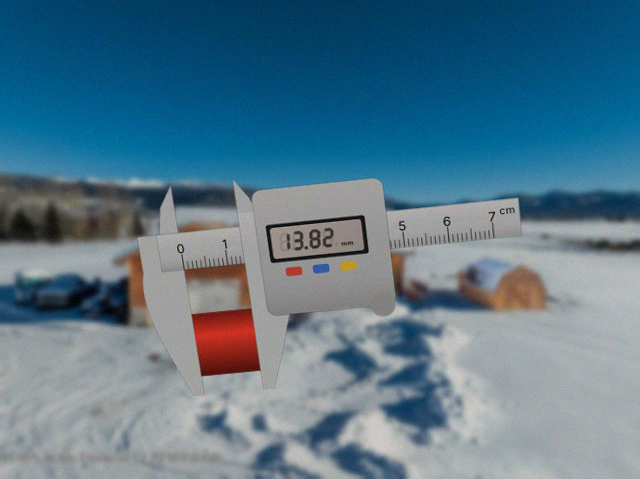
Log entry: 13.82 mm
